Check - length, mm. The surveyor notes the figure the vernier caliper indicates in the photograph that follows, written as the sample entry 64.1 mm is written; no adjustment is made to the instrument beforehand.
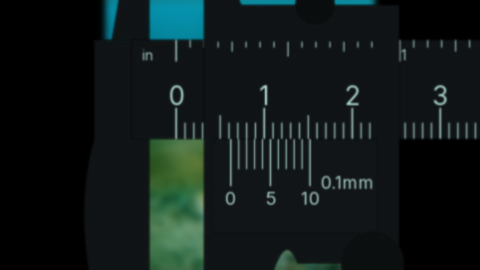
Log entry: 6.2 mm
